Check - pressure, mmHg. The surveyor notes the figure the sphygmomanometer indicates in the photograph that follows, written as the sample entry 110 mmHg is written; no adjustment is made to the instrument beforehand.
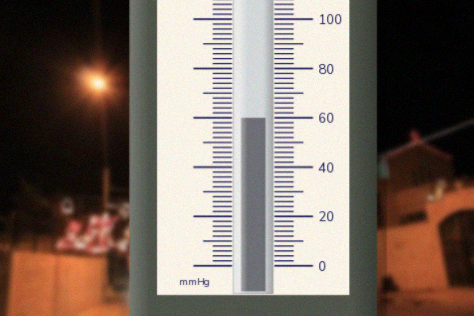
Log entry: 60 mmHg
